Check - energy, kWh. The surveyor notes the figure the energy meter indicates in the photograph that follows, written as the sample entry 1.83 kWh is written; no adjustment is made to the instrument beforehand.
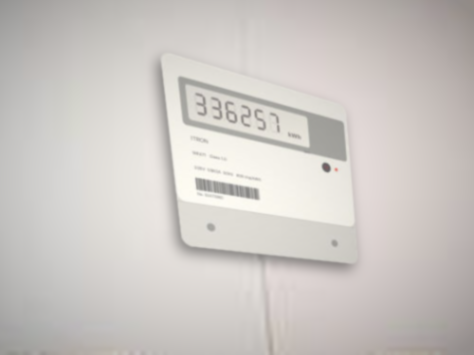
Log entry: 336257 kWh
